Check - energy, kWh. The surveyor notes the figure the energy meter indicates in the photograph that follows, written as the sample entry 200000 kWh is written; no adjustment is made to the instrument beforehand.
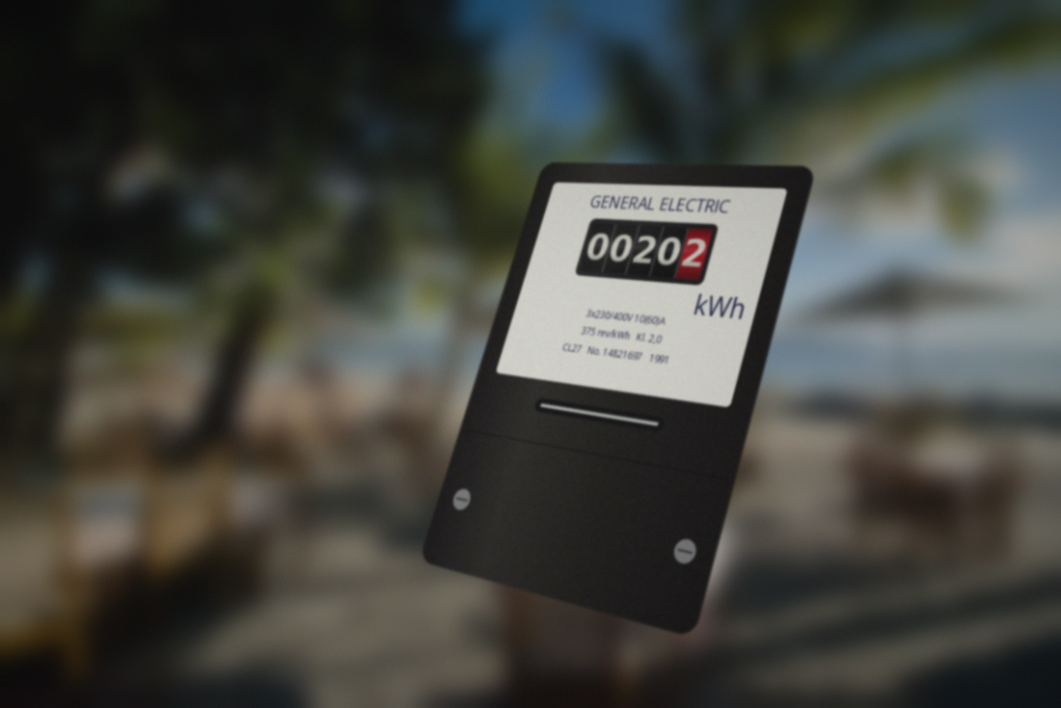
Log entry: 20.2 kWh
